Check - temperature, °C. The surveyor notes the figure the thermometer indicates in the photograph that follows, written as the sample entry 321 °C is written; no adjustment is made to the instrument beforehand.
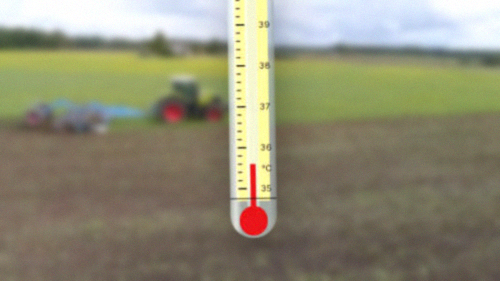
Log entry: 35.6 °C
